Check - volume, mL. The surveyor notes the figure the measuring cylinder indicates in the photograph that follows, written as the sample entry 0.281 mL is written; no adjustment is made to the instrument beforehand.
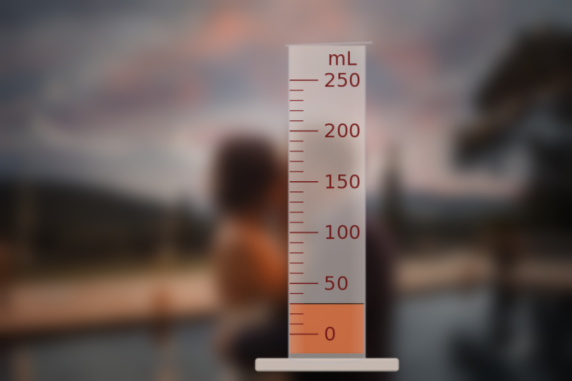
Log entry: 30 mL
